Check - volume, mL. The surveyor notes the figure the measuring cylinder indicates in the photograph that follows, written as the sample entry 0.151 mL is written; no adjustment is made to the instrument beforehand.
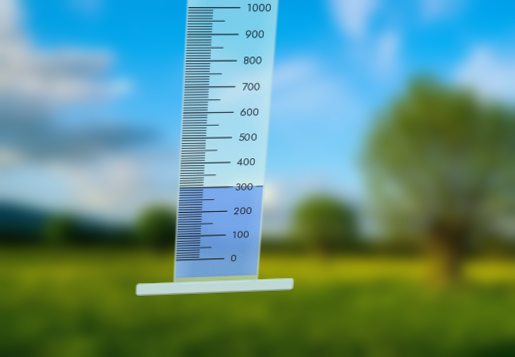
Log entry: 300 mL
